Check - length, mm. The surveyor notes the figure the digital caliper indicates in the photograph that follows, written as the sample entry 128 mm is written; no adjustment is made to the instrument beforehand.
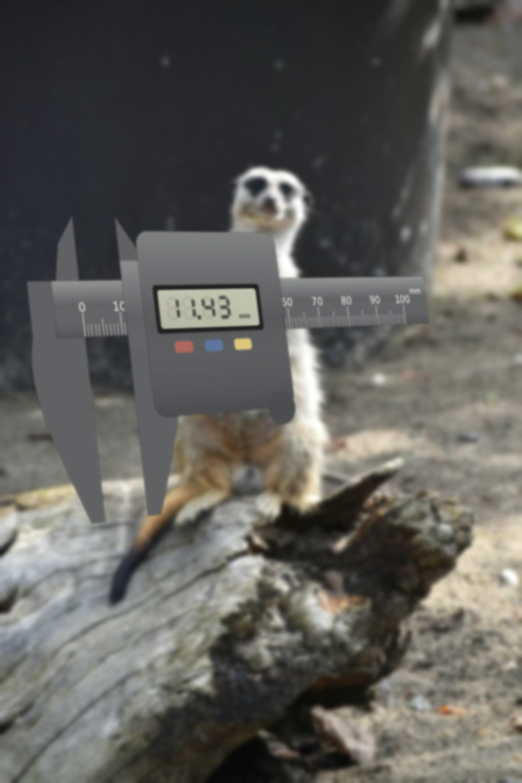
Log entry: 11.43 mm
